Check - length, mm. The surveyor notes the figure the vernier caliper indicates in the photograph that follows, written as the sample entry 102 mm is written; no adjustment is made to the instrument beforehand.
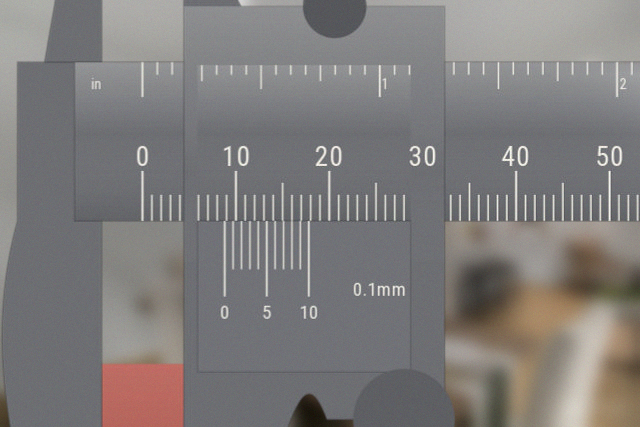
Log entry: 8.8 mm
